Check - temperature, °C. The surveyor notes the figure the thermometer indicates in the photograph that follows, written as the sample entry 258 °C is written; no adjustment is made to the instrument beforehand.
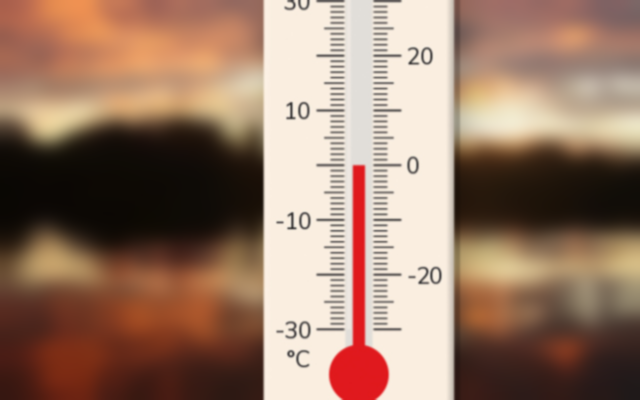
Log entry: 0 °C
